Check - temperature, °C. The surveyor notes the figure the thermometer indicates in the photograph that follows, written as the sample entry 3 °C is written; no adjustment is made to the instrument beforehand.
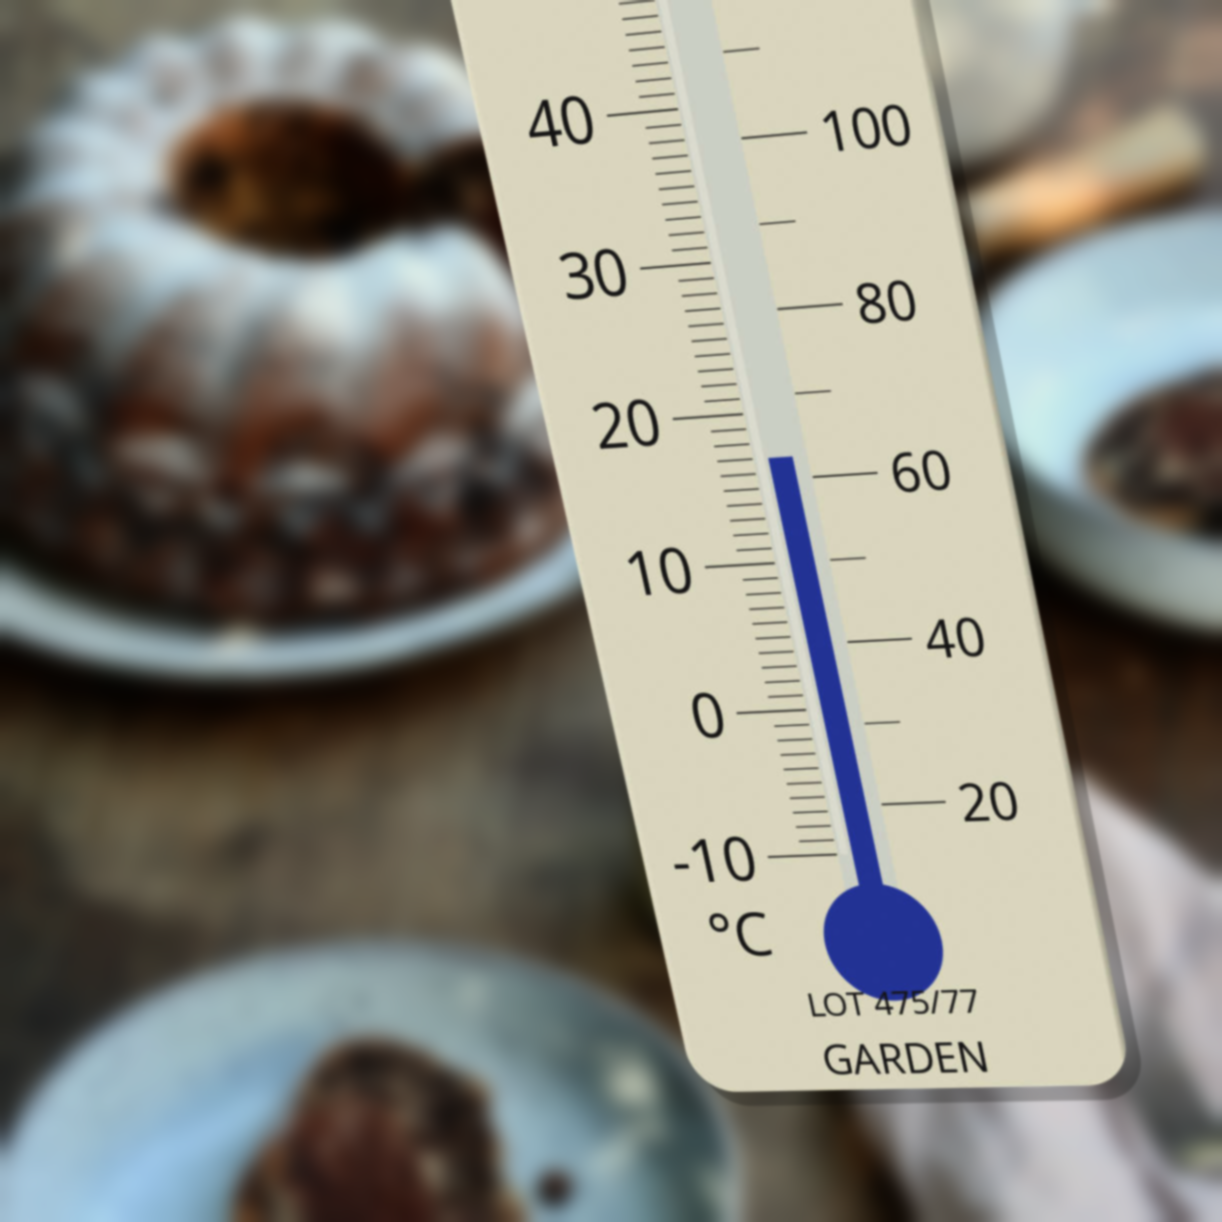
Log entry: 17 °C
